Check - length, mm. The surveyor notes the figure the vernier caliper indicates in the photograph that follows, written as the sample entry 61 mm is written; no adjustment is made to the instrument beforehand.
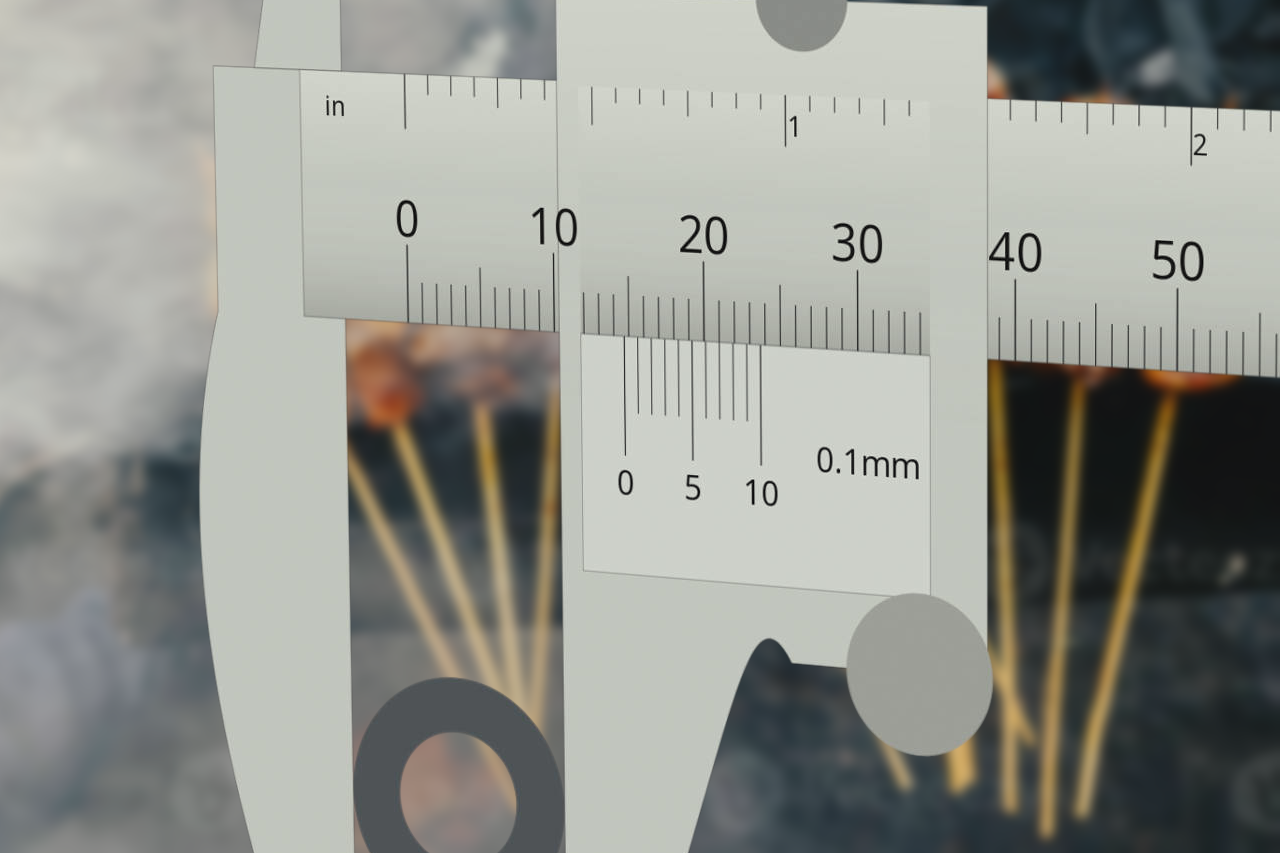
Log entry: 14.7 mm
